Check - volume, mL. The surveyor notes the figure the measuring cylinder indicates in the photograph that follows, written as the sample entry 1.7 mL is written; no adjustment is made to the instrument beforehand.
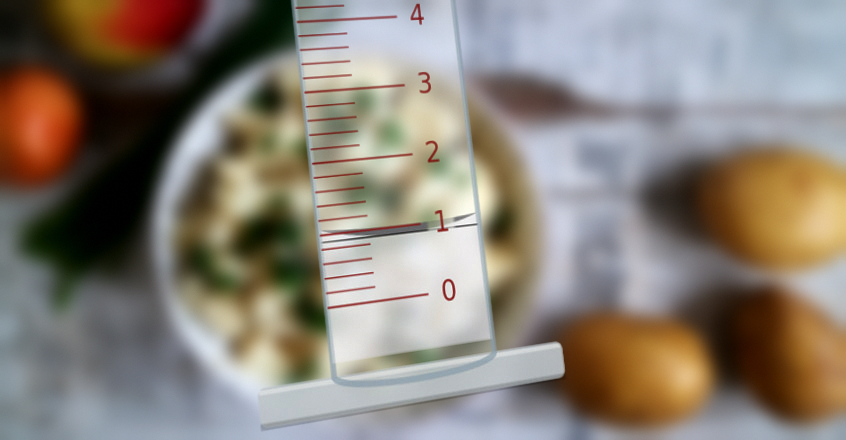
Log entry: 0.9 mL
